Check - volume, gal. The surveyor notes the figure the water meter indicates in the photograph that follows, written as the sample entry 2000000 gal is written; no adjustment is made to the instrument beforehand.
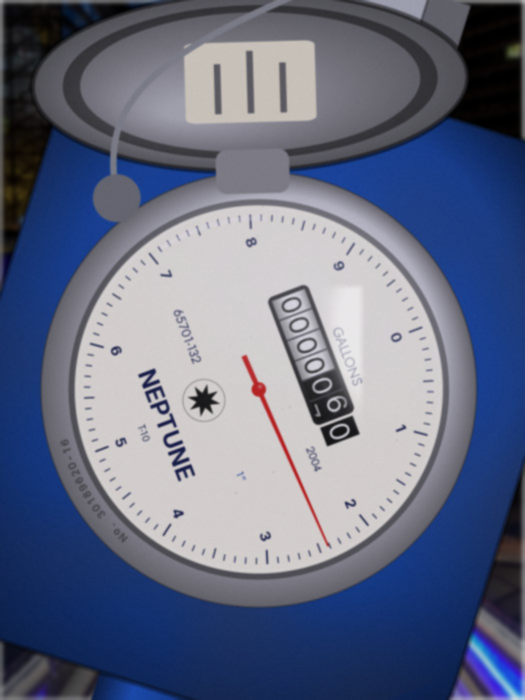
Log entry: 62.4 gal
